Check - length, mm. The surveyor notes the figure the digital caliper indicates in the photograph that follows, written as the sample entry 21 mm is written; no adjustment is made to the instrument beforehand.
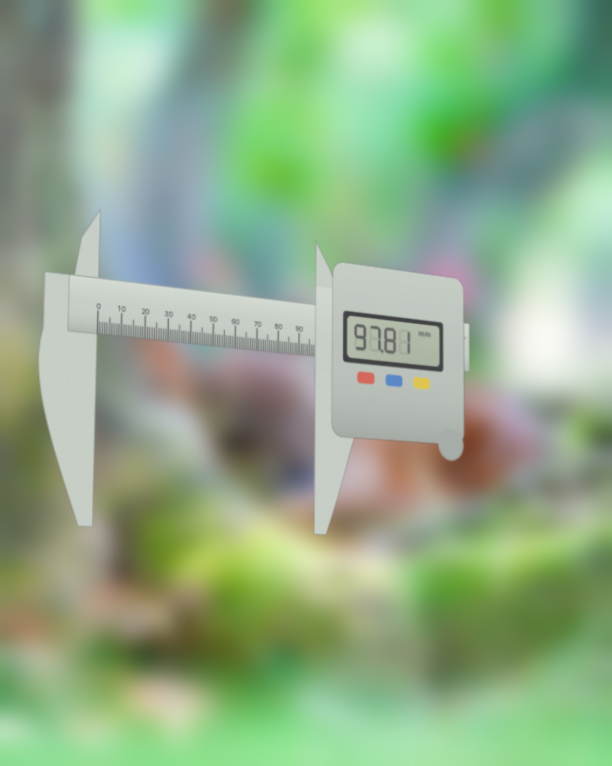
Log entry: 97.81 mm
